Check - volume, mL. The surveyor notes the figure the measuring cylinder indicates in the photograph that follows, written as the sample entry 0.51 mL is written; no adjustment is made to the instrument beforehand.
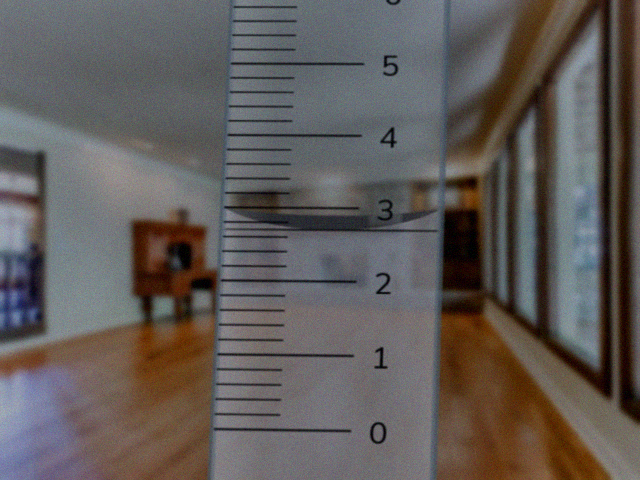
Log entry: 2.7 mL
